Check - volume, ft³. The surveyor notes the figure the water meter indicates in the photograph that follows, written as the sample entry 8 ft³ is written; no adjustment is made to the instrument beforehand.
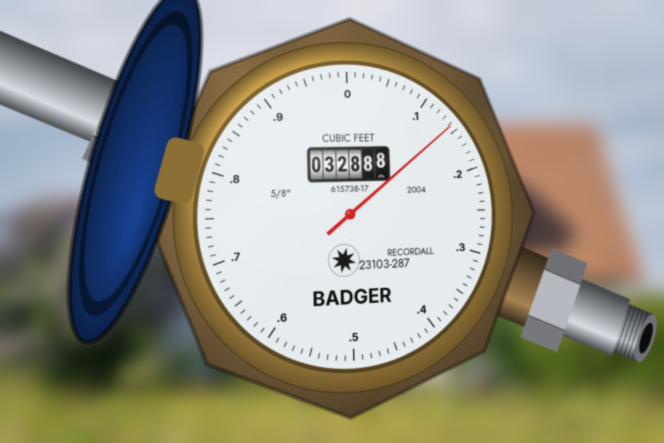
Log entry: 32888.14 ft³
